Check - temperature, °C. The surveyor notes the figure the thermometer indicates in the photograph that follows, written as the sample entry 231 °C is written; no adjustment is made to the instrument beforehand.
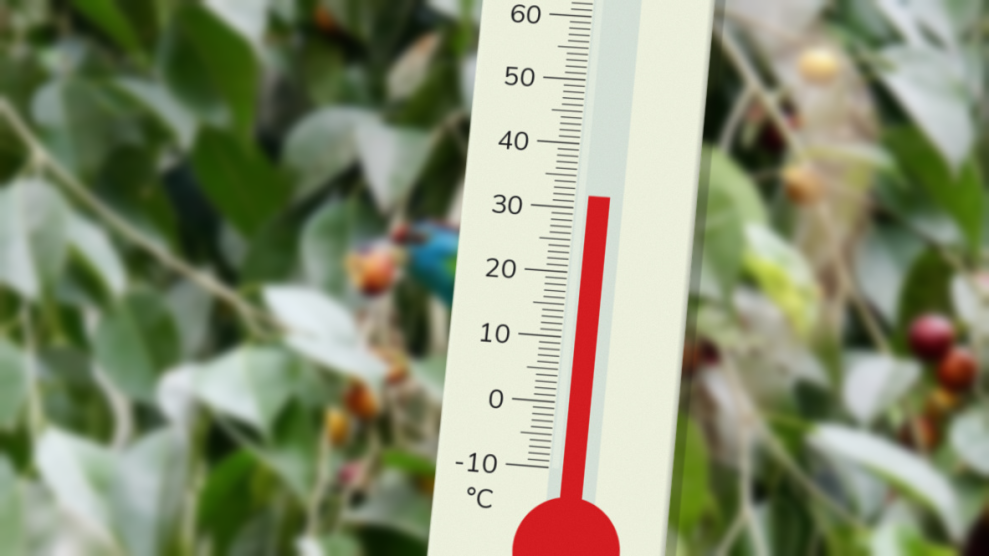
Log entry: 32 °C
